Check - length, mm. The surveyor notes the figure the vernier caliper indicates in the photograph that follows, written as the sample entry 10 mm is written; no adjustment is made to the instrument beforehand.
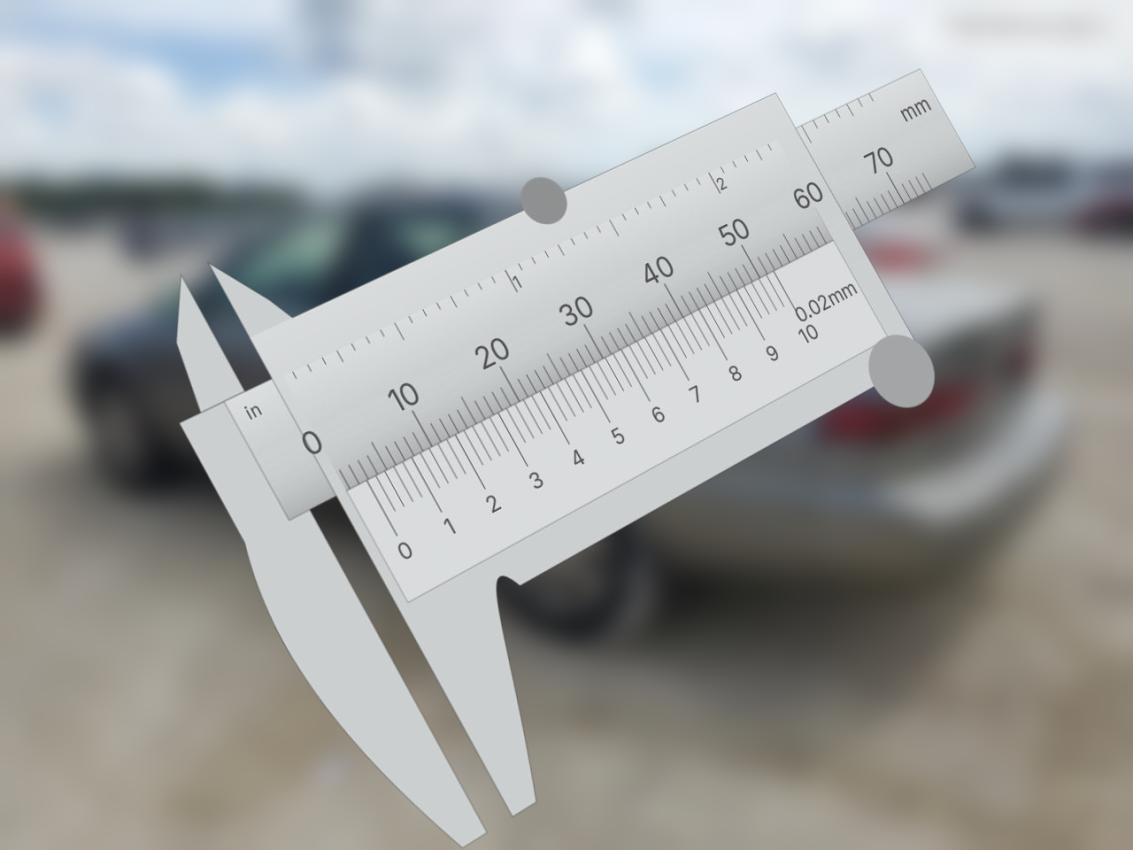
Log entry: 2.8 mm
